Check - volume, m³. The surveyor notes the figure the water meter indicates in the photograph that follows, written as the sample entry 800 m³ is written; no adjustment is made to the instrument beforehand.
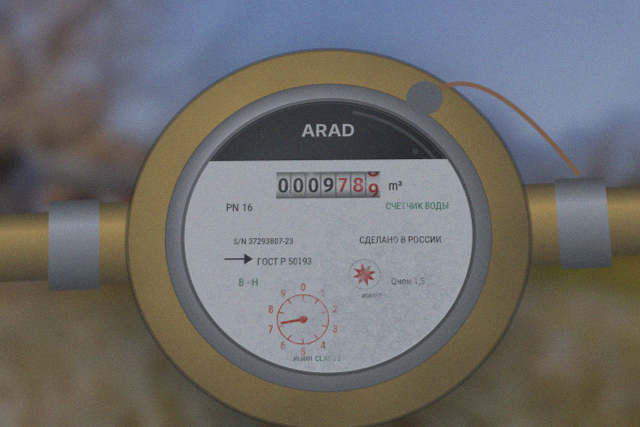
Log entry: 9.7887 m³
